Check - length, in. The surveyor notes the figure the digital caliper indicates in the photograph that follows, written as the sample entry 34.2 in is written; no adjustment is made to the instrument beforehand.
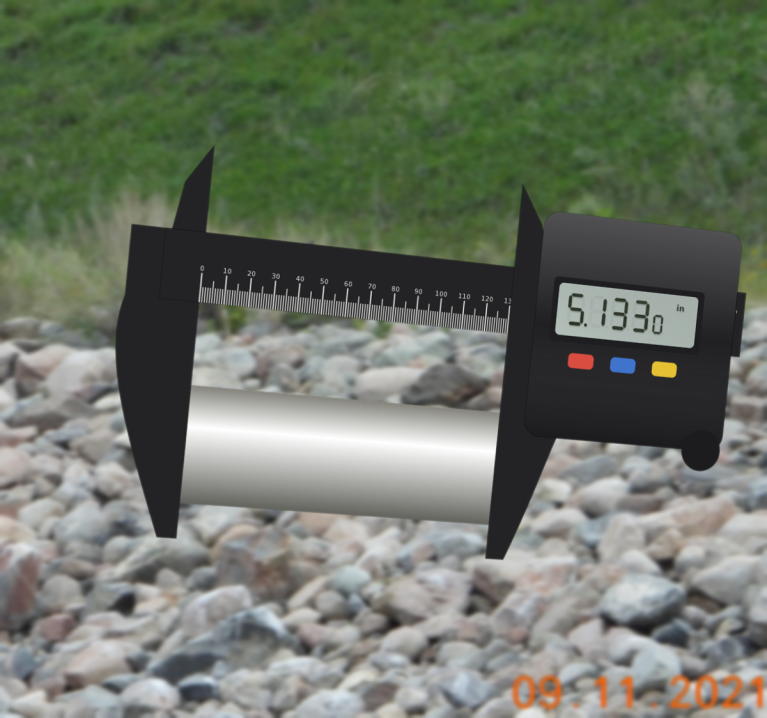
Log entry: 5.1330 in
